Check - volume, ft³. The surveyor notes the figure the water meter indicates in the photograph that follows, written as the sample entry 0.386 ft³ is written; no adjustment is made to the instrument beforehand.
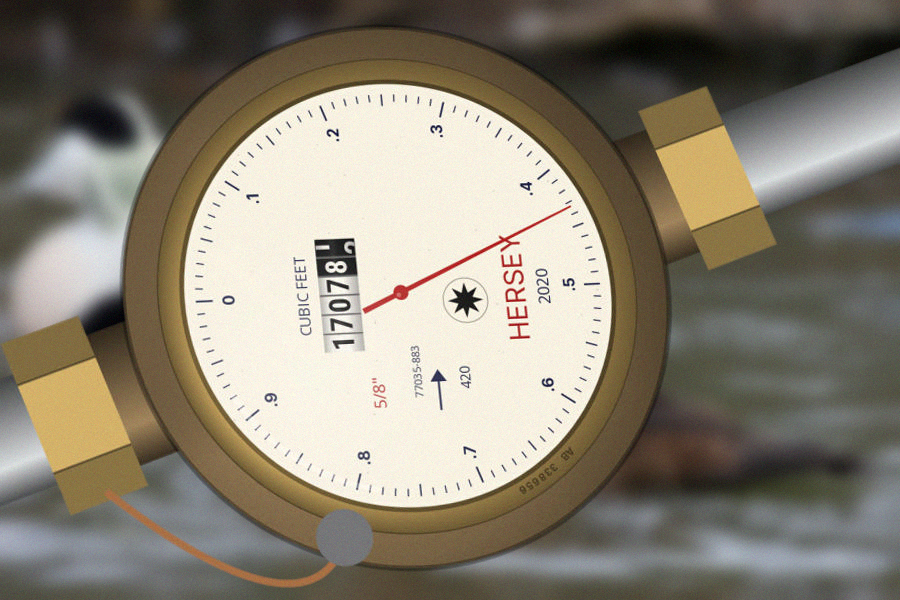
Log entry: 170781.43 ft³
